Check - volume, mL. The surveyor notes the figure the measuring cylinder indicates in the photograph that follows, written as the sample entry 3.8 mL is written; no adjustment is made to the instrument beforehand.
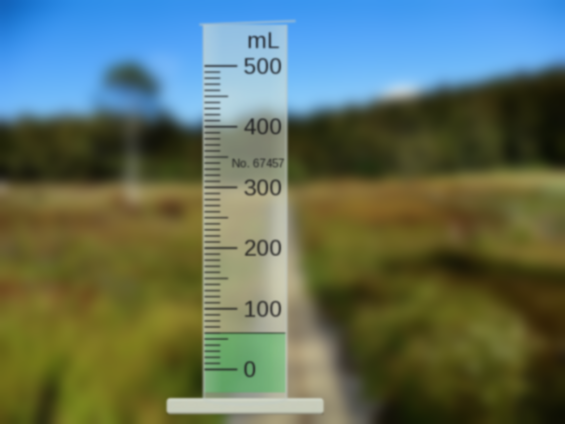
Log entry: 60 mL
